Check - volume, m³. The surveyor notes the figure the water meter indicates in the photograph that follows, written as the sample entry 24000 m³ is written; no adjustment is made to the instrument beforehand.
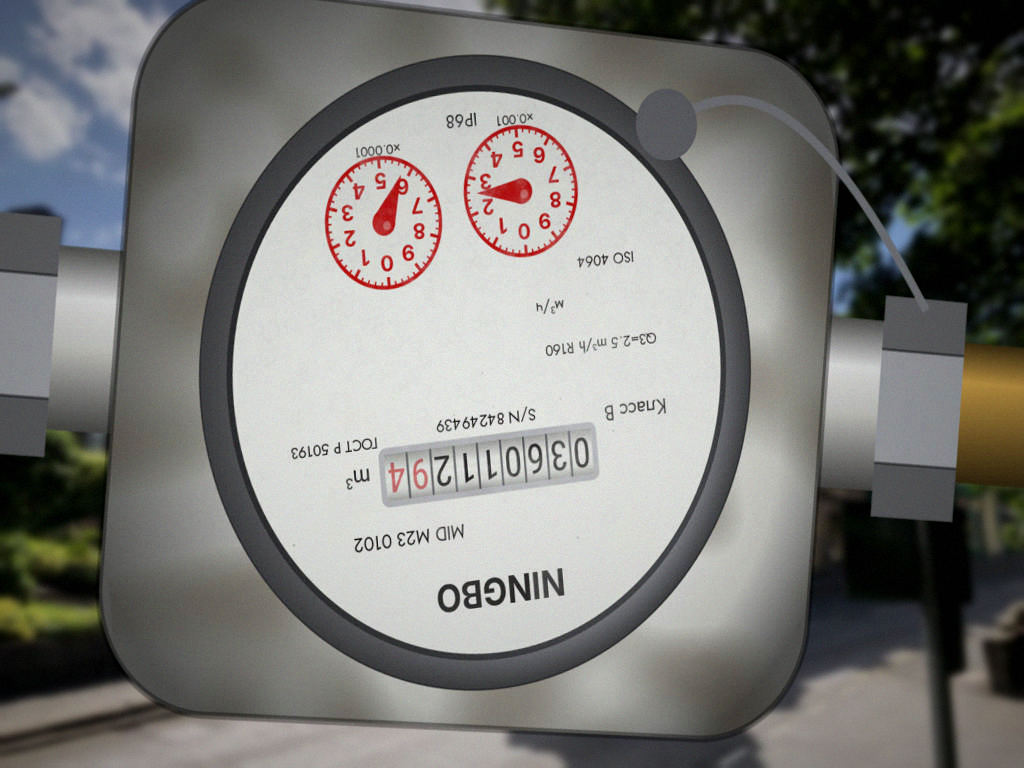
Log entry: 360112.9425 m³
